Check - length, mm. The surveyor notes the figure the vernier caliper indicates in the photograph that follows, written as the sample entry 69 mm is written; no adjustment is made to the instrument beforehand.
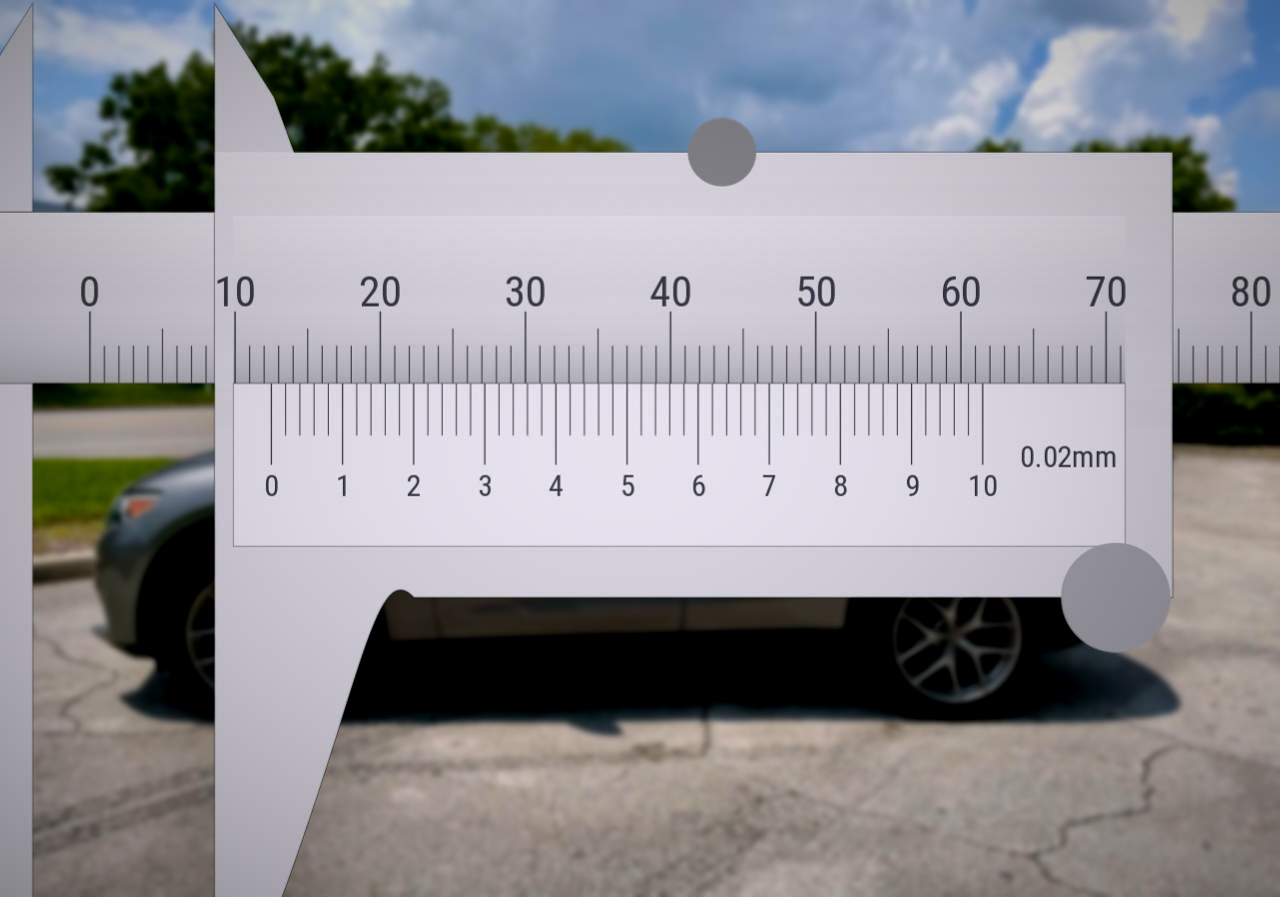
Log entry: 12.5 mm
